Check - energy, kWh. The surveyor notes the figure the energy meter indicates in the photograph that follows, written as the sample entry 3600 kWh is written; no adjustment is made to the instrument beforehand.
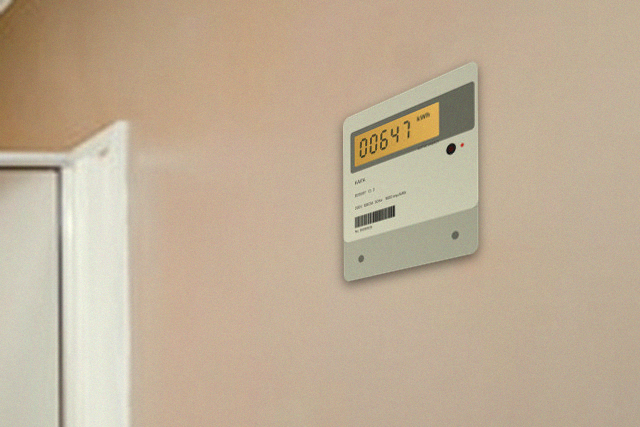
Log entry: 647 kWh
